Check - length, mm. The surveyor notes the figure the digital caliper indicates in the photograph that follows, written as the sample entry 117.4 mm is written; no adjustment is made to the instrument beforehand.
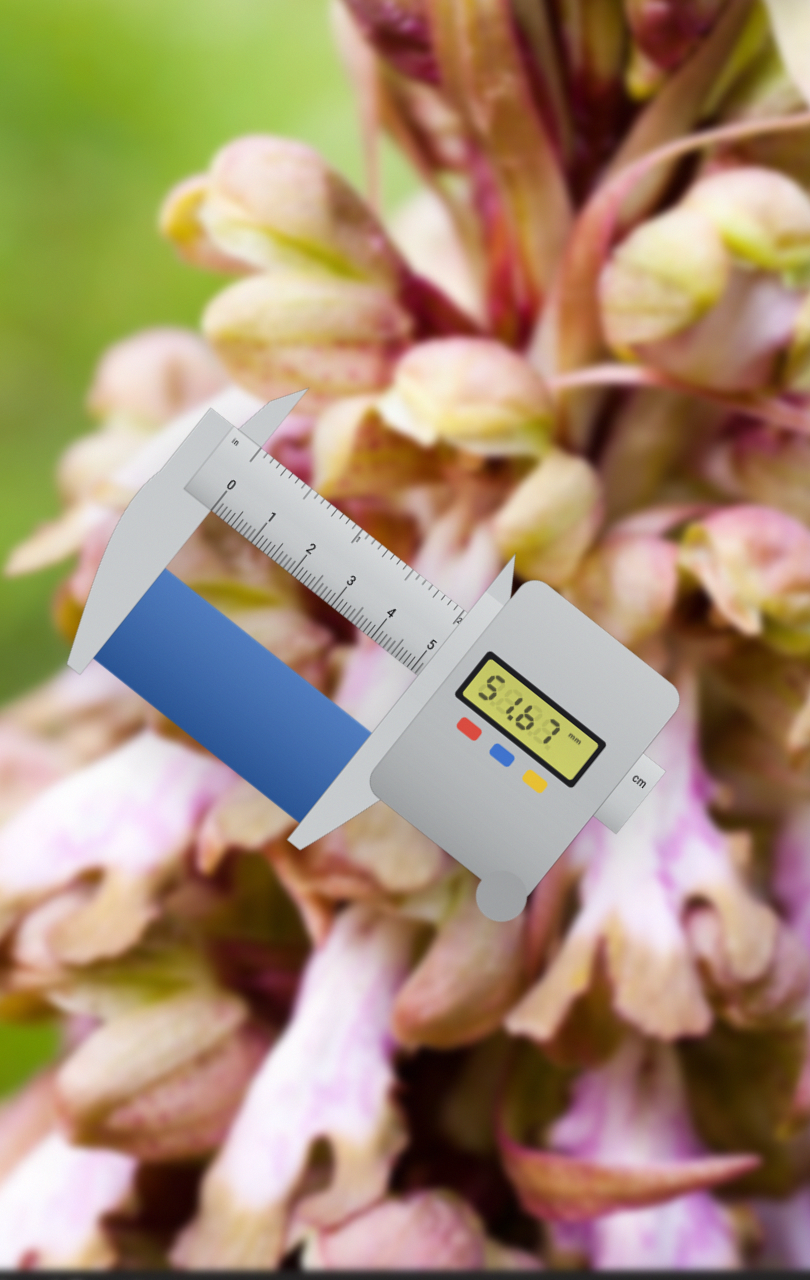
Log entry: 51.67 mm
